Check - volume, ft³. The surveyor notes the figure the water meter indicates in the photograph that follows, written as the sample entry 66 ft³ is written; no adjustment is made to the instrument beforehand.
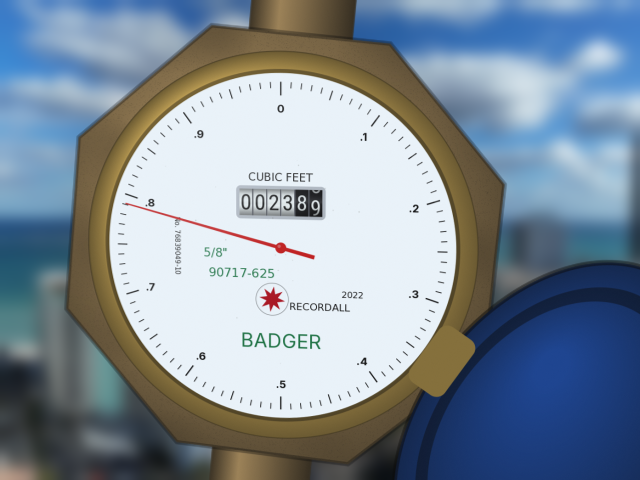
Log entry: 2388.79 ft³
